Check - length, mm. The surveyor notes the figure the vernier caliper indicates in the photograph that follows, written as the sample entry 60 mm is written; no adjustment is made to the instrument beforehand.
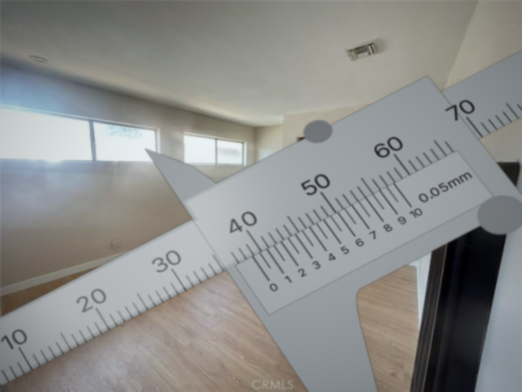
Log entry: 38.8 mm
